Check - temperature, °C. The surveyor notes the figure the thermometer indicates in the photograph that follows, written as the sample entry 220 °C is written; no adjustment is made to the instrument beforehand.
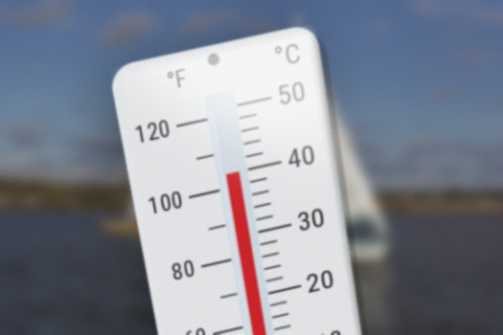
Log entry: 40 °C
